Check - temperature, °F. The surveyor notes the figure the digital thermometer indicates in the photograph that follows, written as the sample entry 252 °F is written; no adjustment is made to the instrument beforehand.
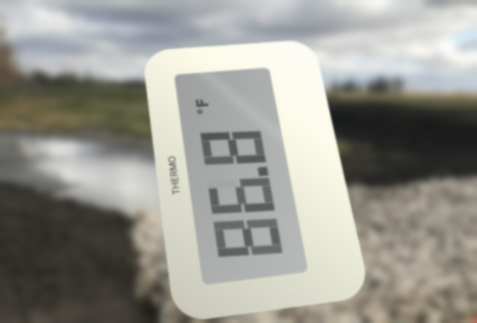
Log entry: 86.8 °F
